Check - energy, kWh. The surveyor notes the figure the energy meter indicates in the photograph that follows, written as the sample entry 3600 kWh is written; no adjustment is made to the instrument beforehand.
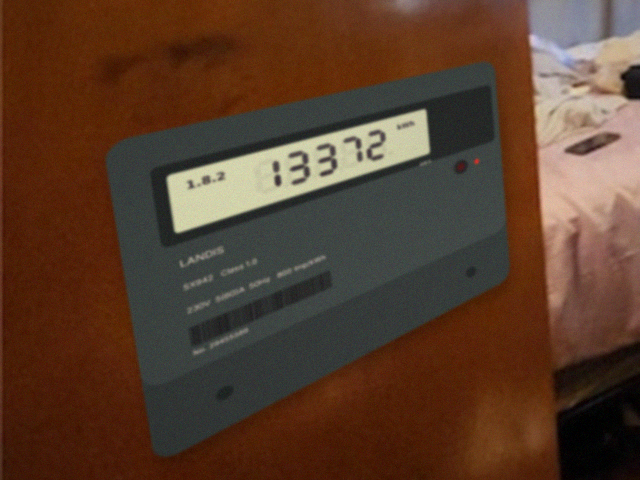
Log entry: 13372 kWh
